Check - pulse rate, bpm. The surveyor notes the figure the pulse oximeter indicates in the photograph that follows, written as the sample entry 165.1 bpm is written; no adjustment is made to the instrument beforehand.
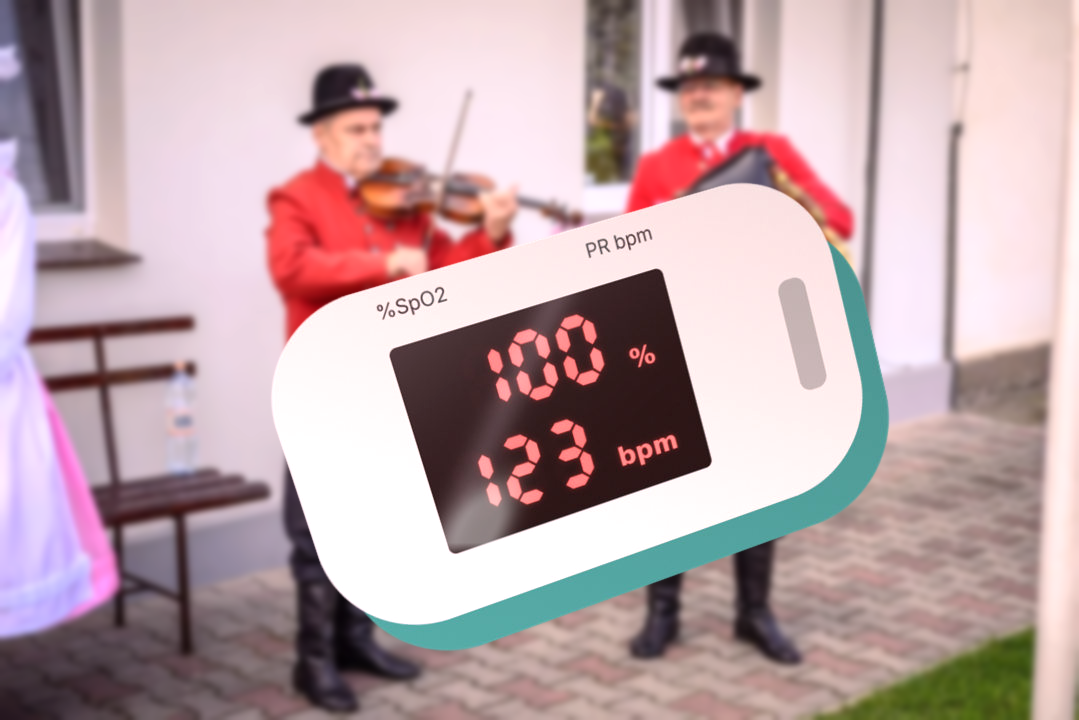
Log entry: 123 bpm
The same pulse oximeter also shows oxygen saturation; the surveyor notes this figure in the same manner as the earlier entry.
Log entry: 100 %
